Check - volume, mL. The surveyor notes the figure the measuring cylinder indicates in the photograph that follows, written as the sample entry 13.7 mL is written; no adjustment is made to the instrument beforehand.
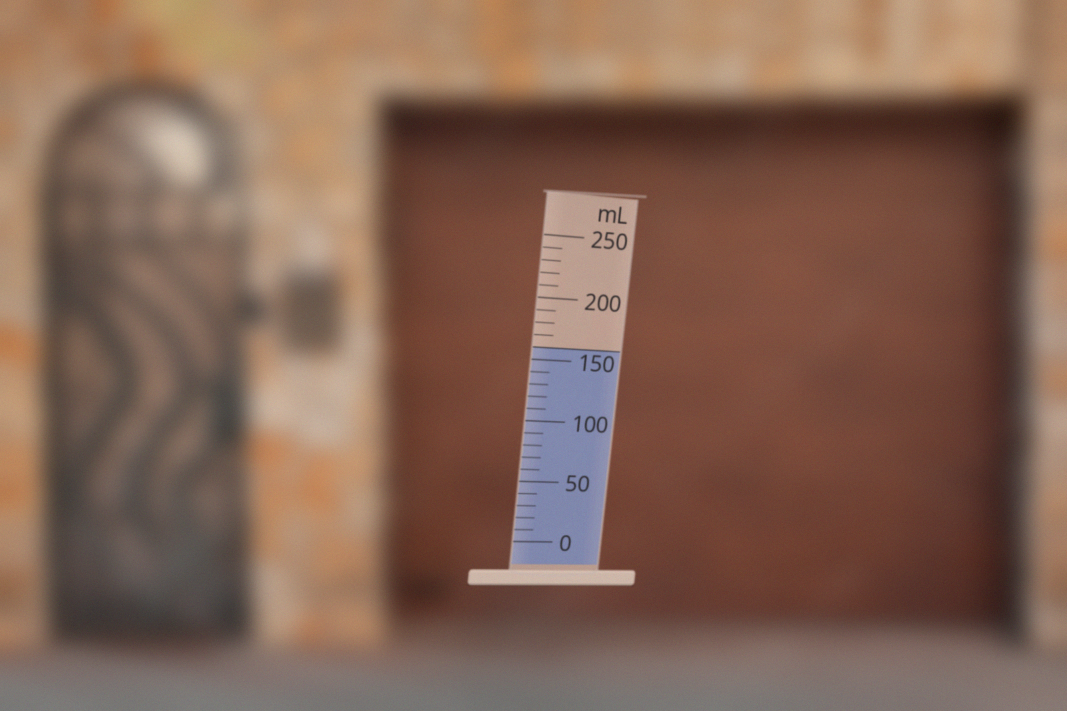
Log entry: 160 mL
